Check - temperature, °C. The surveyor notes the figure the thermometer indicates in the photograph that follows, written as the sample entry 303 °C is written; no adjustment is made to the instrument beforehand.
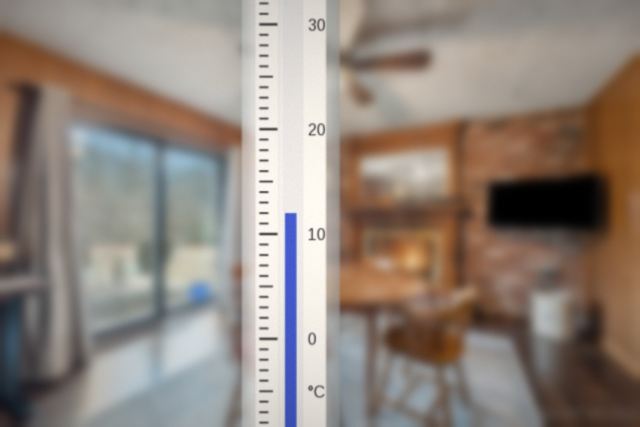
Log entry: 12 °C
